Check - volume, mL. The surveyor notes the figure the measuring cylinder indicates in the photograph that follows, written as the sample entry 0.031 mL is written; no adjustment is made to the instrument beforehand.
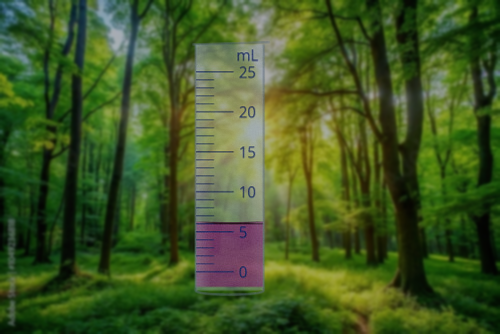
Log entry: 6 mL
